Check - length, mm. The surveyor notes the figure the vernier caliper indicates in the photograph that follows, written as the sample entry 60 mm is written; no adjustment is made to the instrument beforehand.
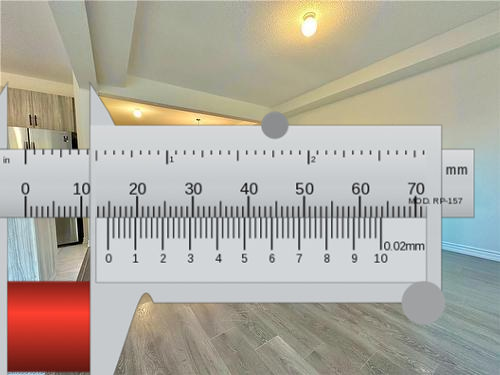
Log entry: 14.8 mm
